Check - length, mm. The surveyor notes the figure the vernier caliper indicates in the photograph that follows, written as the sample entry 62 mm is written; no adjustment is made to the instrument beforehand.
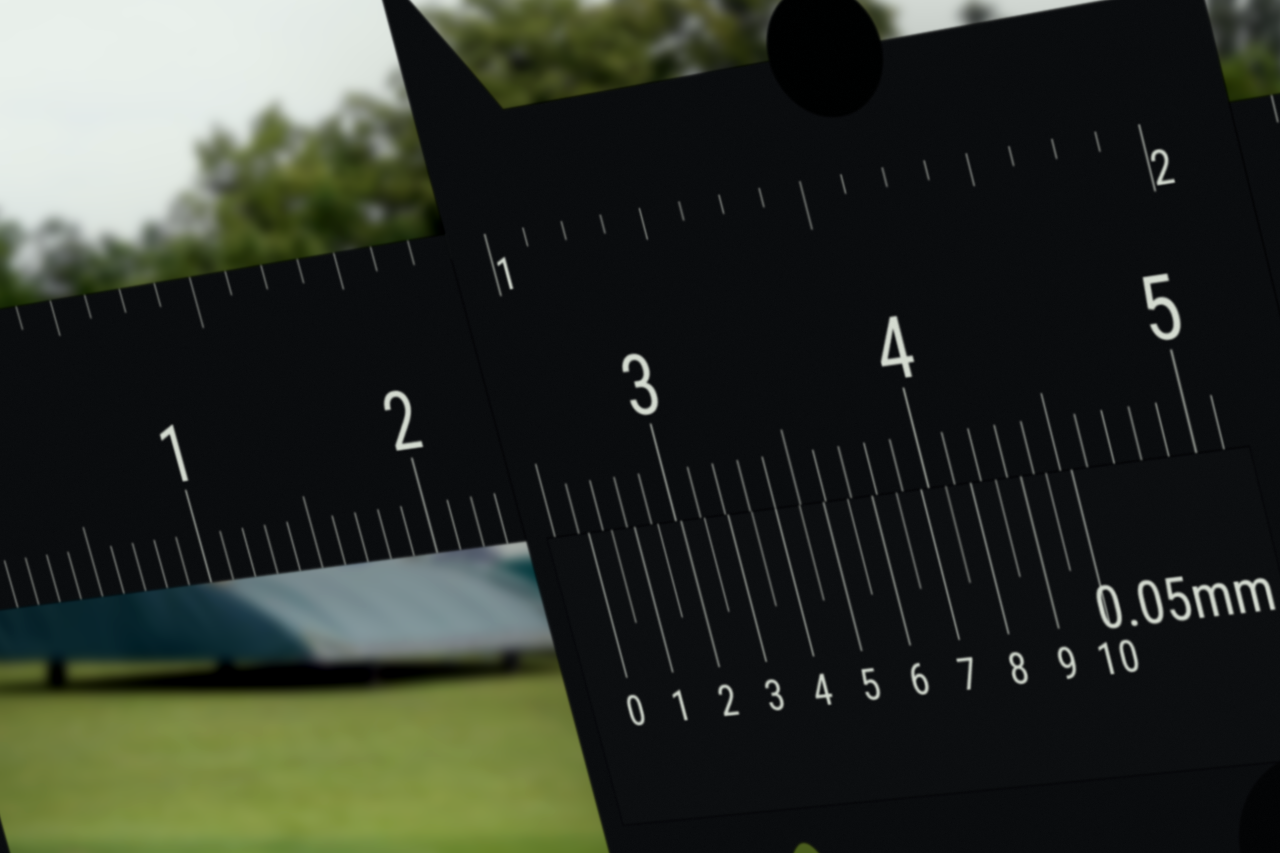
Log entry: 26.4 mm
